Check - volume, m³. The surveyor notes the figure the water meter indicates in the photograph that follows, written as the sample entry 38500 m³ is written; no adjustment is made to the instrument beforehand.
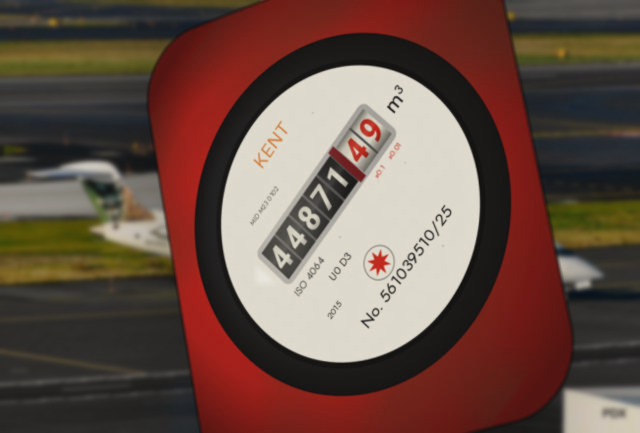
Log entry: 44871.49 m³
